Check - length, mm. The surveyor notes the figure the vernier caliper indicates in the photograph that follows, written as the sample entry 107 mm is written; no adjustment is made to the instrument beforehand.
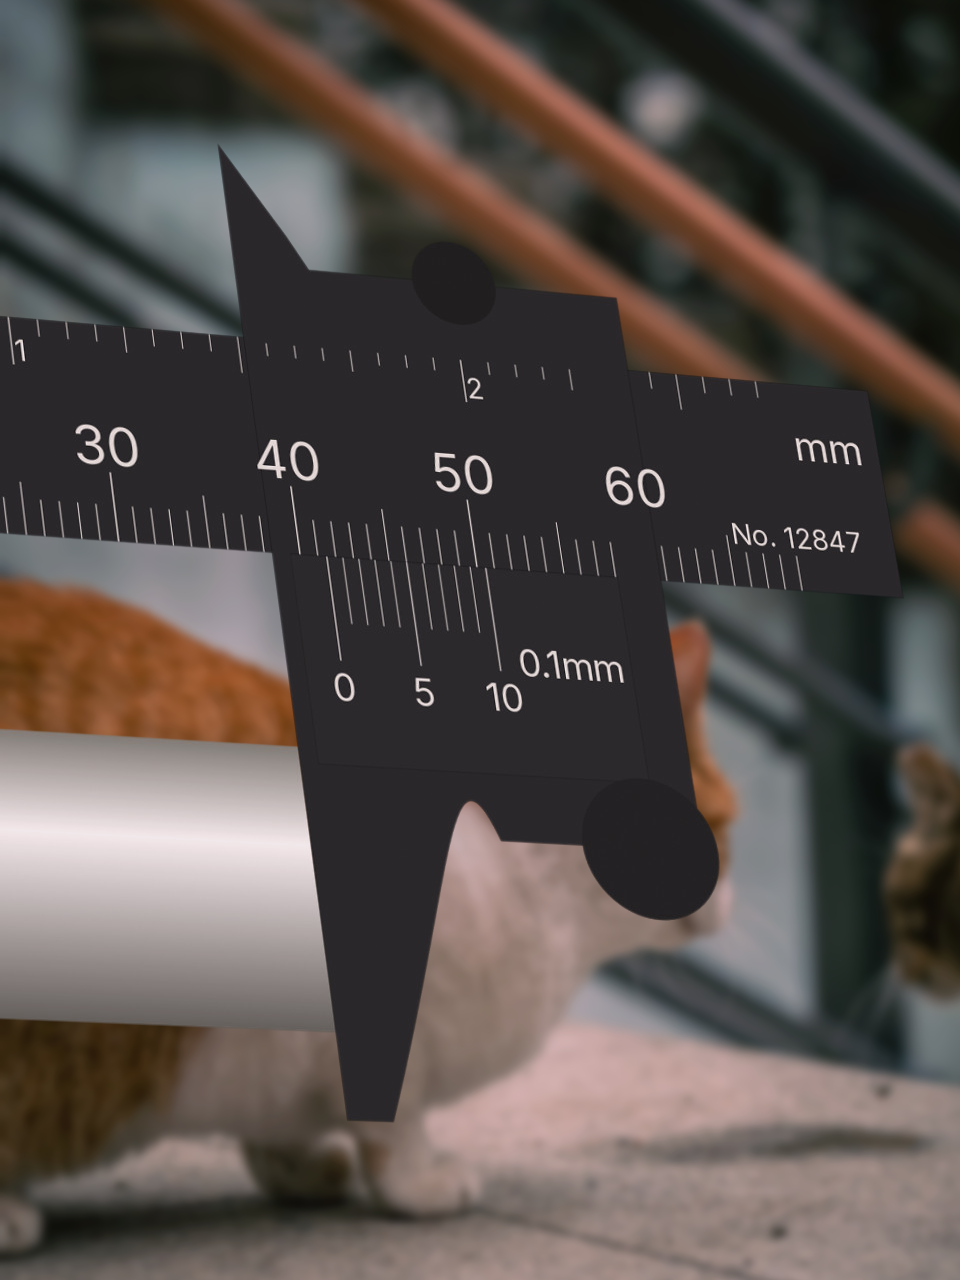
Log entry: 41.5 mm
